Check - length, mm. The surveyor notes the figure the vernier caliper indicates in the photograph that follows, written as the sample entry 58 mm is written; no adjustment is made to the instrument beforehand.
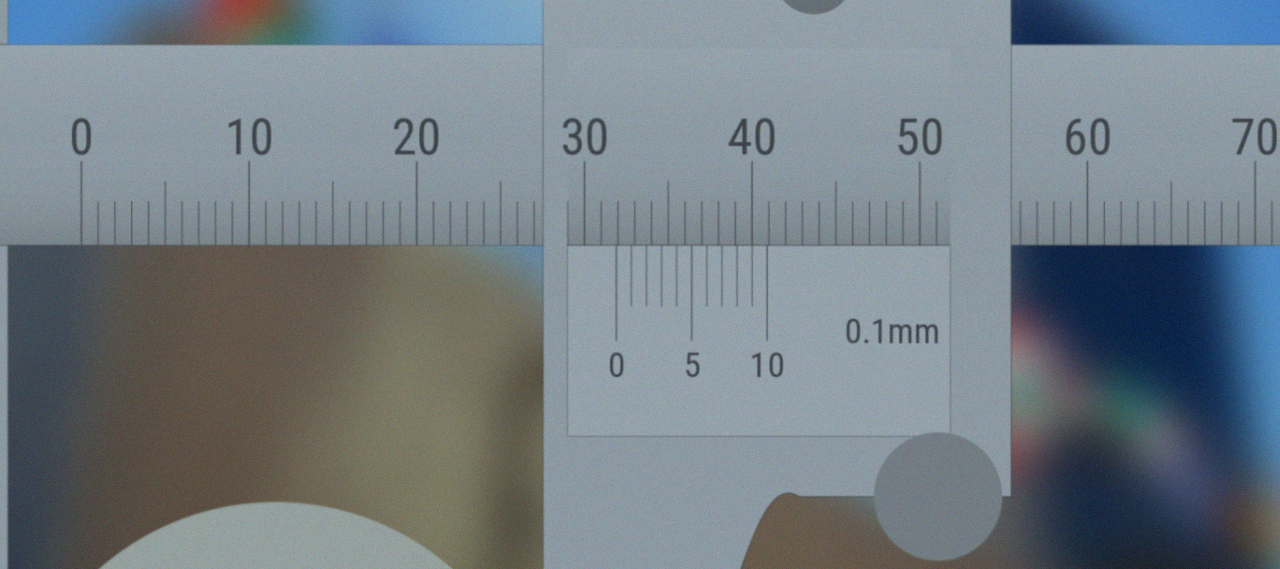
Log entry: 31.9 mm
